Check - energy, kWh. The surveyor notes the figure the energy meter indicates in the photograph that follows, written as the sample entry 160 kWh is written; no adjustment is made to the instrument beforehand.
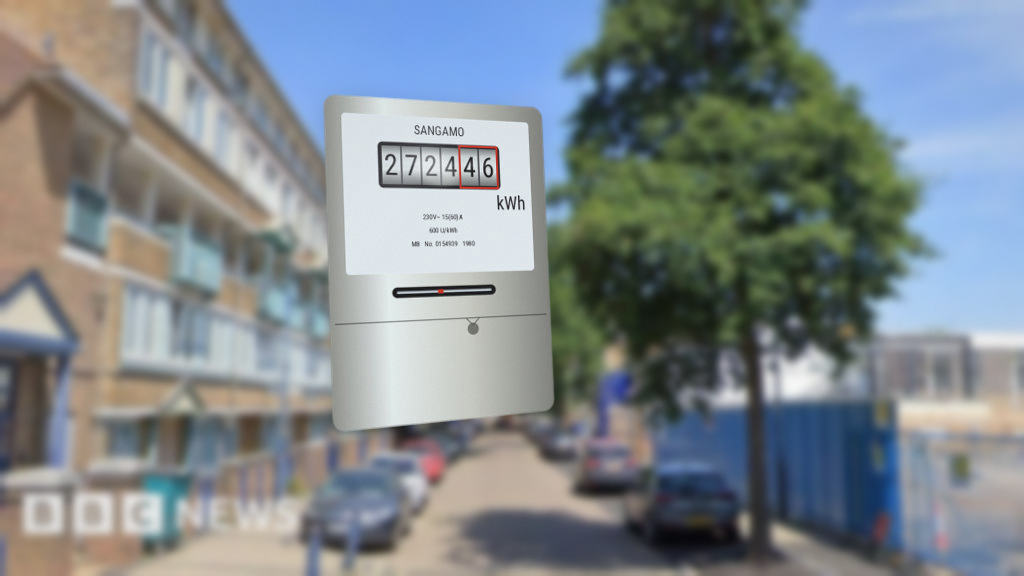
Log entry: 2724.46 kWh
